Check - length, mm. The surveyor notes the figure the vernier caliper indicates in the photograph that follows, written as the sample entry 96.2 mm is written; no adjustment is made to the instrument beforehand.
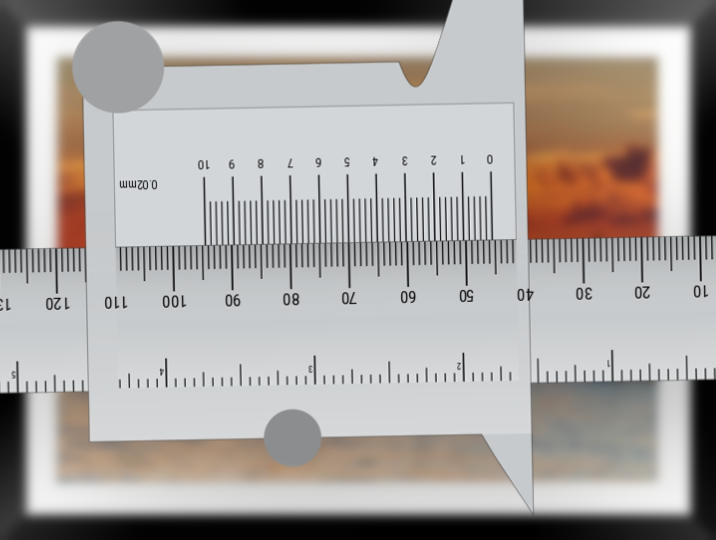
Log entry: 45.5 mm
